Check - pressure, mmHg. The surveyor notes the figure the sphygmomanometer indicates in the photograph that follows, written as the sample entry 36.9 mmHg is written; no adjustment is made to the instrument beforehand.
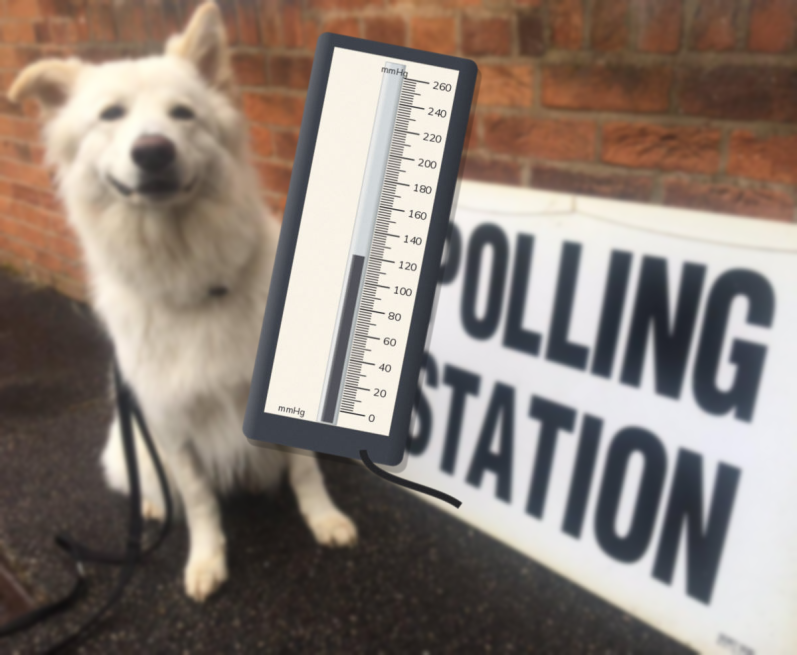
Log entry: 120 mmHg
